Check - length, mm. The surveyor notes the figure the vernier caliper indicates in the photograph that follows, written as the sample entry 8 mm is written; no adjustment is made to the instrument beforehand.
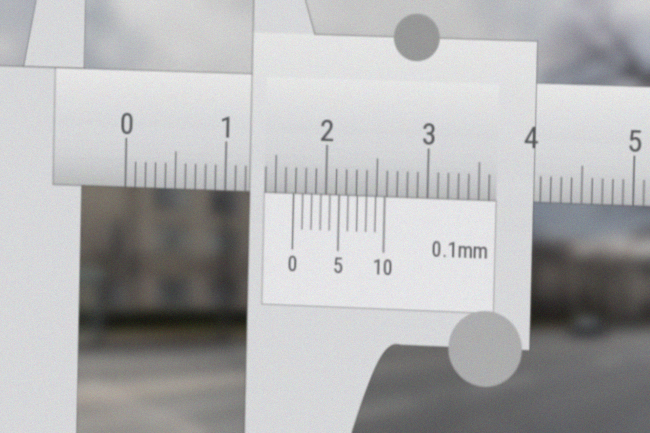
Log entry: 16.8 mm
